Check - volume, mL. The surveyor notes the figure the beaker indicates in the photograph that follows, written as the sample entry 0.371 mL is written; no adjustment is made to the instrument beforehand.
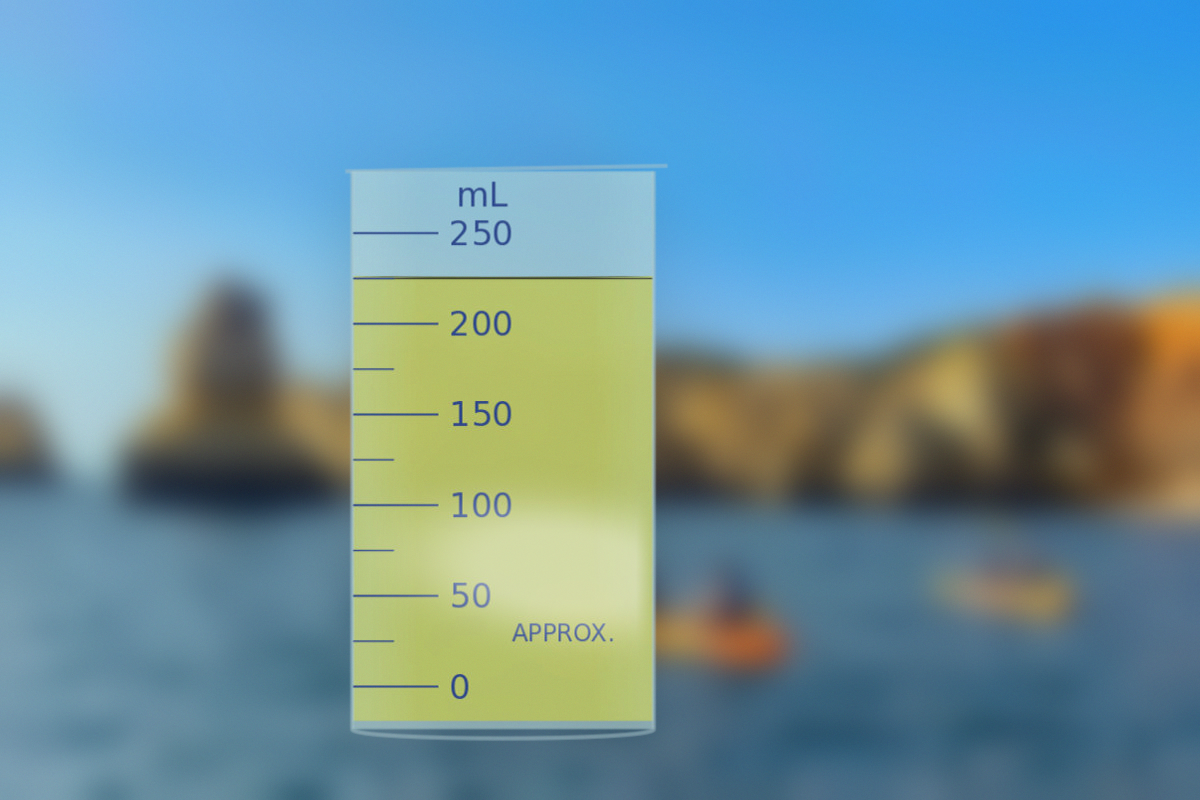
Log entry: 225 mL
